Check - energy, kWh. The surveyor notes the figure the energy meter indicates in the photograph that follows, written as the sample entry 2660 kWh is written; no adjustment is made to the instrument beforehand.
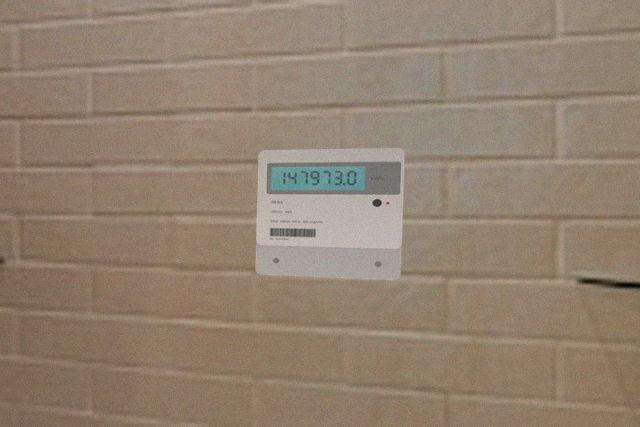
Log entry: 147973.0 kWh
